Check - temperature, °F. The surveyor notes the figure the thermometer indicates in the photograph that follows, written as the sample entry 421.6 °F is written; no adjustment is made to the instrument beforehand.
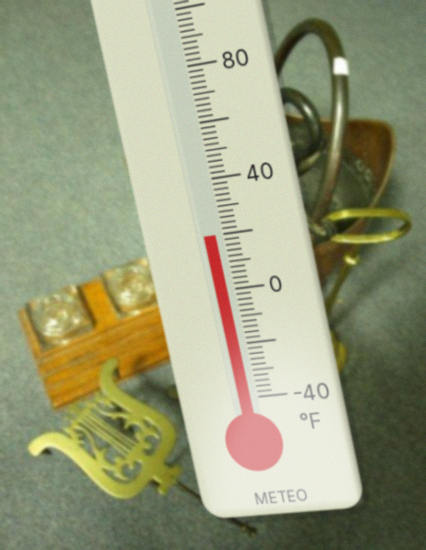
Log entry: 20 °F
